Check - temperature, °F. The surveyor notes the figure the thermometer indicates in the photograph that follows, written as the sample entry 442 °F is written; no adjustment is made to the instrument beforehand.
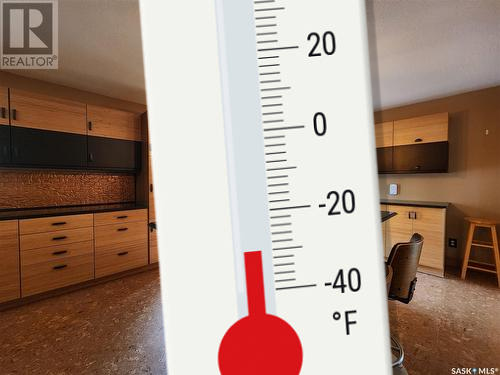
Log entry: -30 °F
